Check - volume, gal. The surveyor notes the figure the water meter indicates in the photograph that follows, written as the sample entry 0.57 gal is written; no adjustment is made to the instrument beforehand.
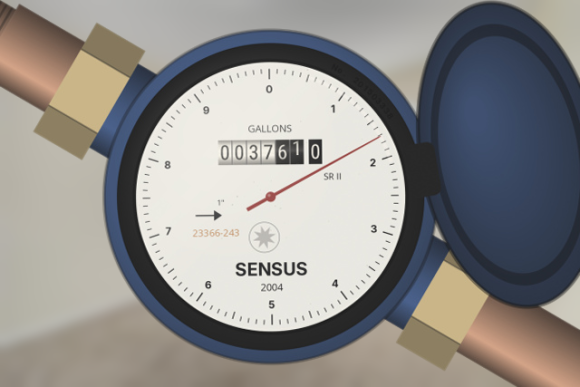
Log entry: 37611.7 gal
